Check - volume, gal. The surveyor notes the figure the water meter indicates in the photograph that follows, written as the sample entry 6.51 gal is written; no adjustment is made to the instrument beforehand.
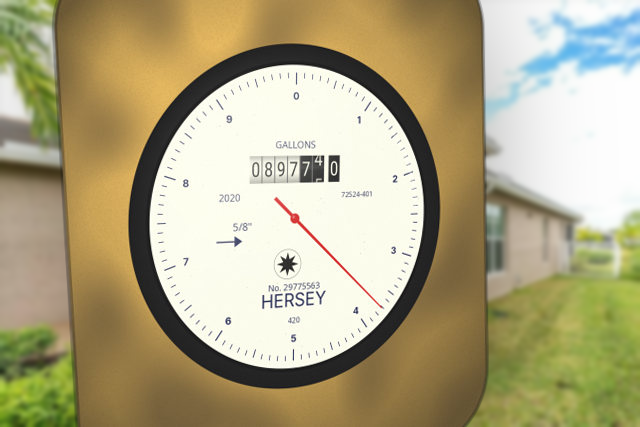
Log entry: 897743.7 gal
